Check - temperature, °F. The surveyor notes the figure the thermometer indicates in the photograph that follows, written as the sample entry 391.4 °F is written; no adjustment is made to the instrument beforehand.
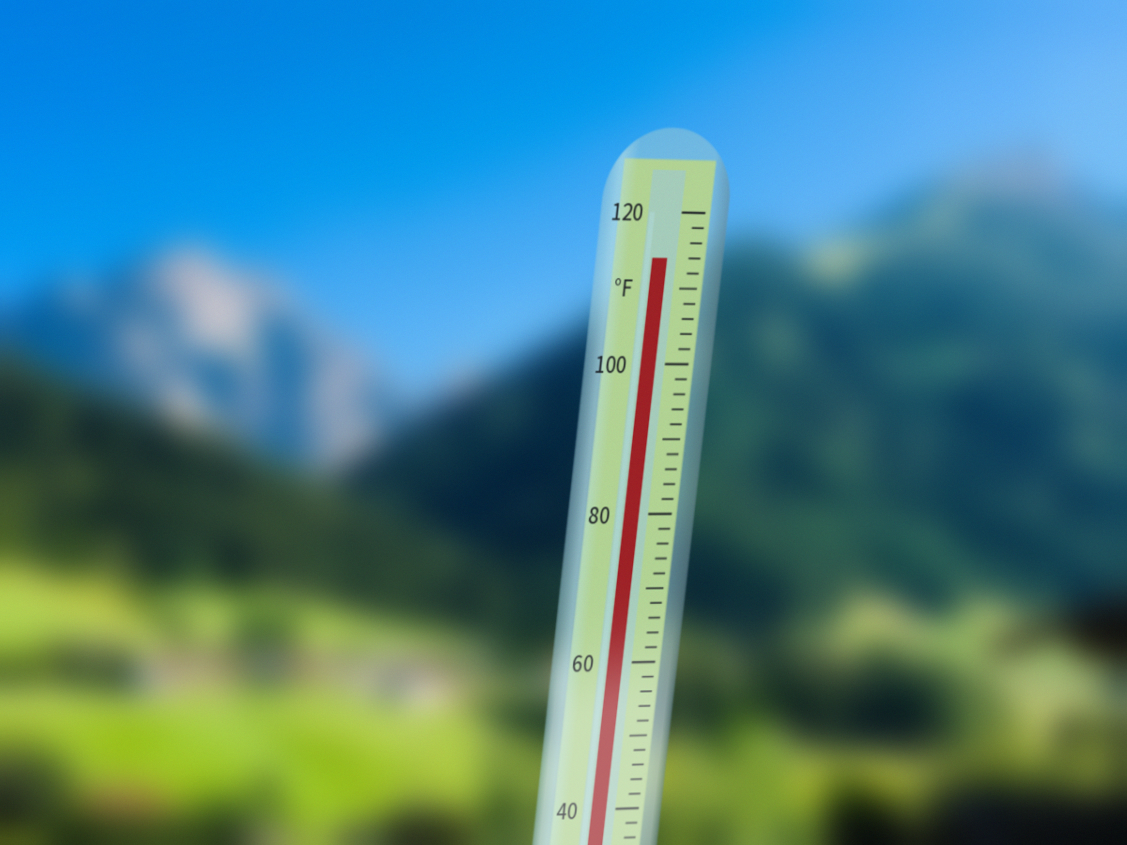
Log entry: 114 °F
